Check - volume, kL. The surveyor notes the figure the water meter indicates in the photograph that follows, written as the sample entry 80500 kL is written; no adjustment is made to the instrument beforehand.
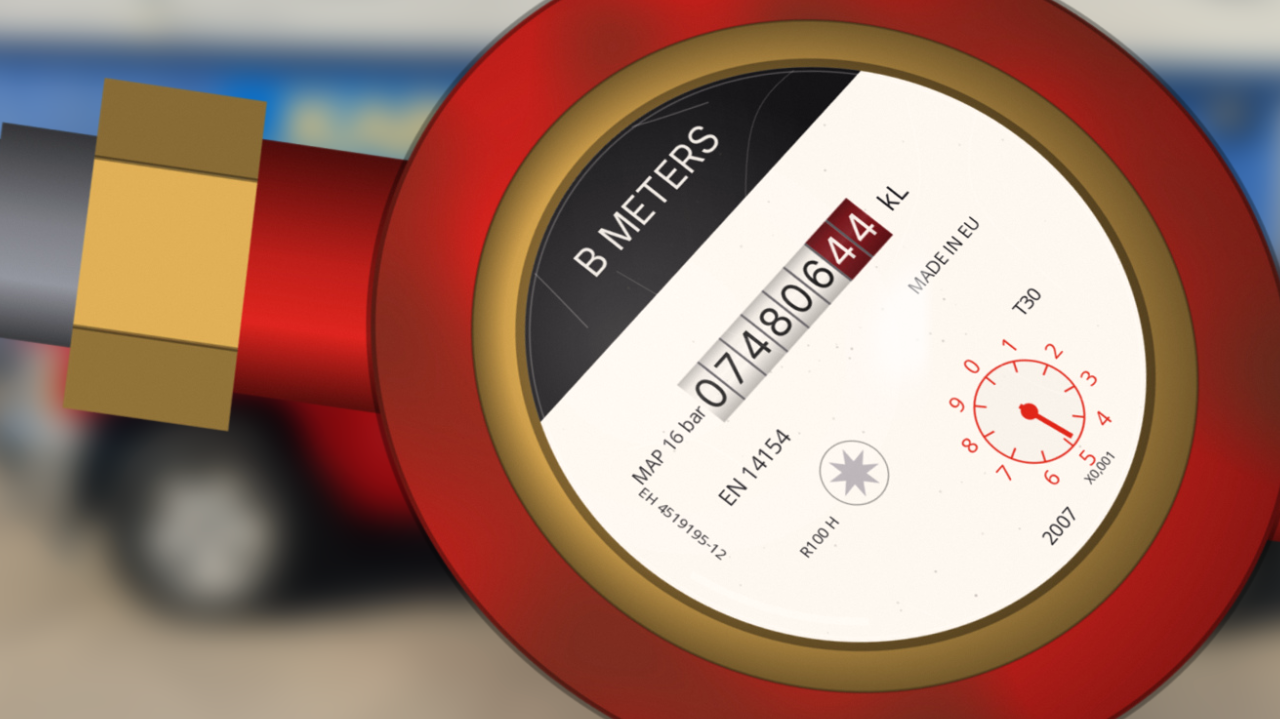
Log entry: 74806.444 kL
